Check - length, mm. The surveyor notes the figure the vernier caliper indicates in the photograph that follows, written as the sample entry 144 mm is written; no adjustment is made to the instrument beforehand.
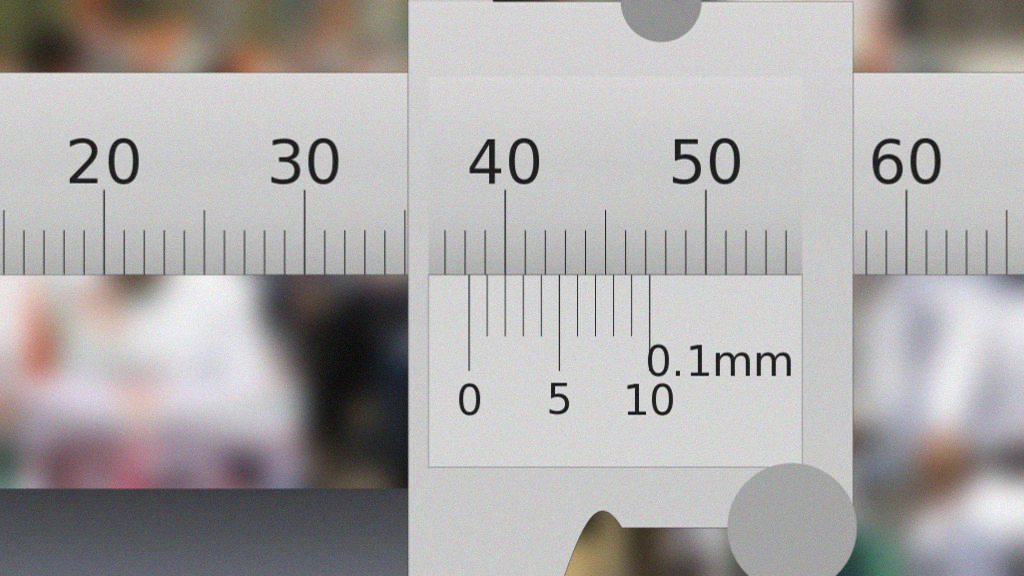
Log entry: 38.2 mm
